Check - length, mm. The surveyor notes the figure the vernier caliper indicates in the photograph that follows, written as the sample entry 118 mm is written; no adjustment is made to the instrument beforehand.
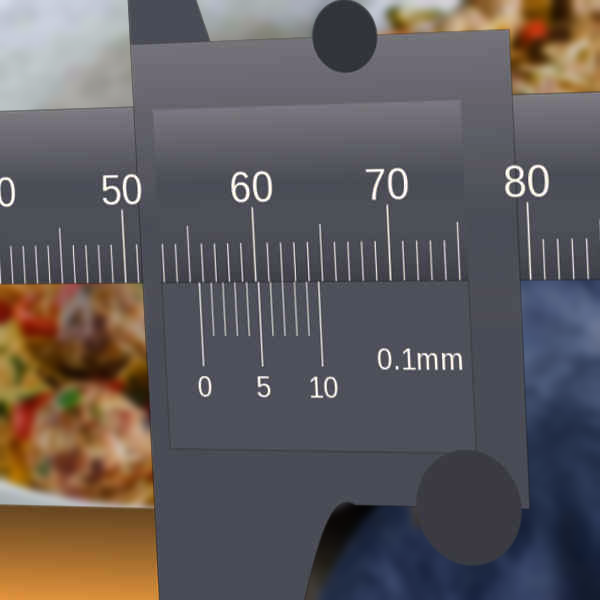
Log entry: 55.7 mm
